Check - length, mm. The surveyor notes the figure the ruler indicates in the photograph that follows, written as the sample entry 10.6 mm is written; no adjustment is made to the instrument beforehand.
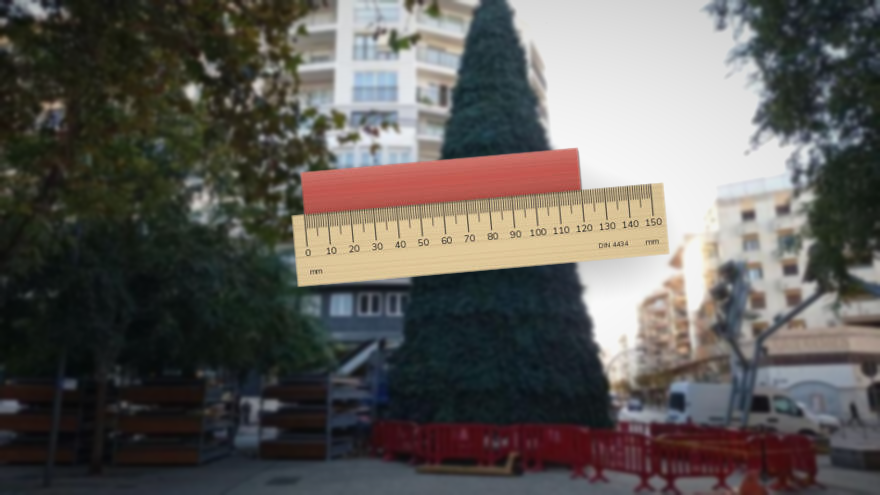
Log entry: 120 mm
